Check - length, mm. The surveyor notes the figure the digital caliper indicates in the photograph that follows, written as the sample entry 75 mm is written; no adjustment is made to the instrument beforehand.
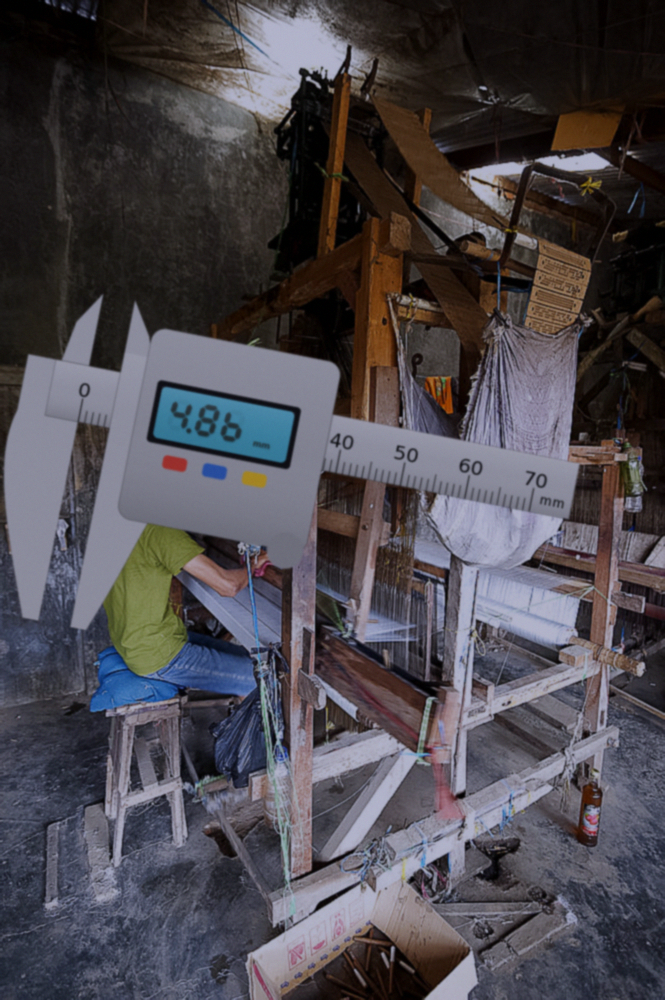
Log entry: 4.86 mm
